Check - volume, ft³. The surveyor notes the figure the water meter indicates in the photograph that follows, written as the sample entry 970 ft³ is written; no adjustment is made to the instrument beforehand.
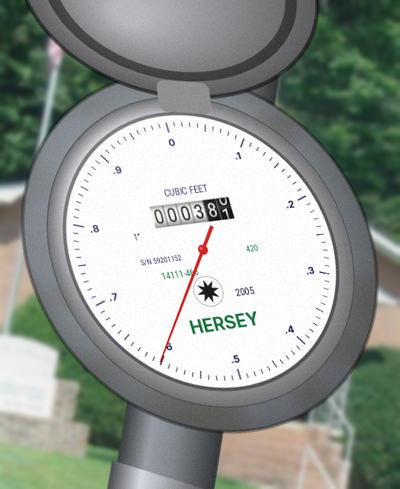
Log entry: 380.60 ft³
